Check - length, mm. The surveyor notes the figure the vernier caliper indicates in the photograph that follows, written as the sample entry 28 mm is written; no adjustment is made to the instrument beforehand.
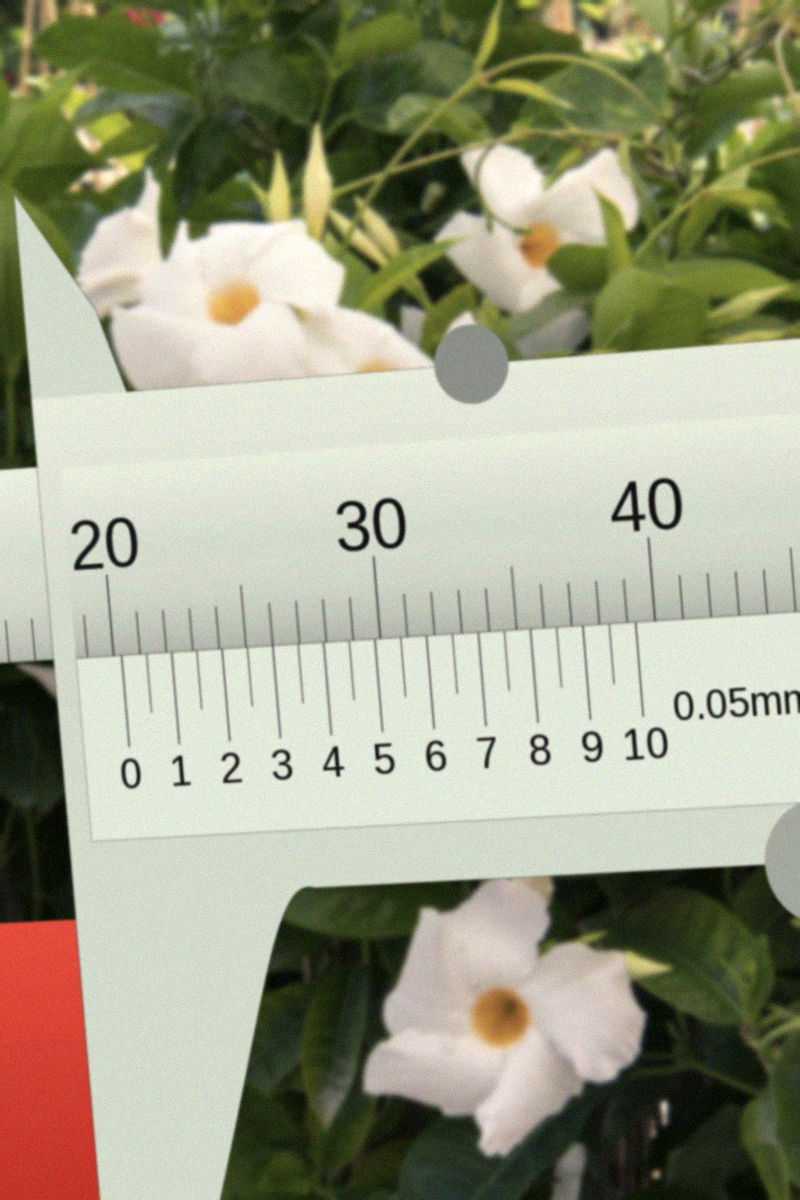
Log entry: 20.3 mm
